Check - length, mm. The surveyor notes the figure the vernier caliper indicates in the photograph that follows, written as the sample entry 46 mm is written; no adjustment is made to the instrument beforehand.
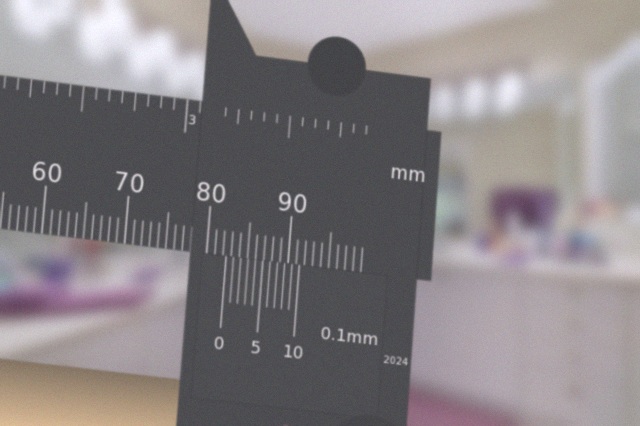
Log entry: 82.4 mm
